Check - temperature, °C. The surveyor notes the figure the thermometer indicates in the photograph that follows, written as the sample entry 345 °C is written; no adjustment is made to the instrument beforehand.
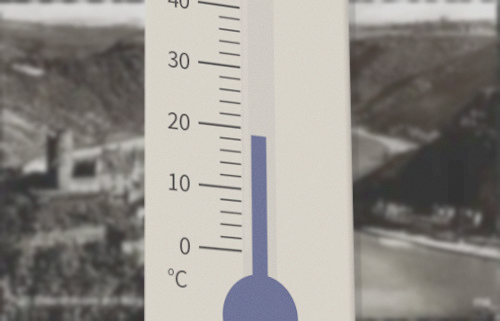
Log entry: 19 °C
